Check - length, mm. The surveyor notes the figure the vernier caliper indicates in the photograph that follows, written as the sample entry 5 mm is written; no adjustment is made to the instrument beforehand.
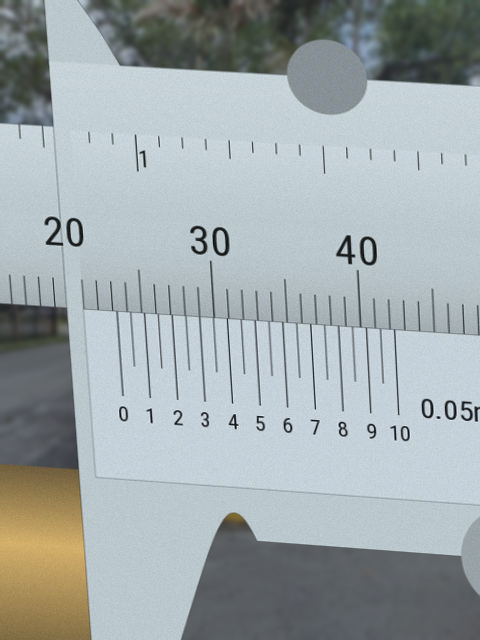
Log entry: 23.3 mm
